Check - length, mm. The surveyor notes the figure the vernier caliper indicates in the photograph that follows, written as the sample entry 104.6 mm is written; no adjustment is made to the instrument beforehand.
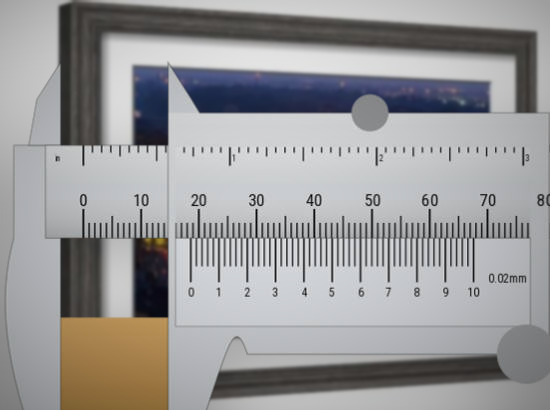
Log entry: 18.6 mm
